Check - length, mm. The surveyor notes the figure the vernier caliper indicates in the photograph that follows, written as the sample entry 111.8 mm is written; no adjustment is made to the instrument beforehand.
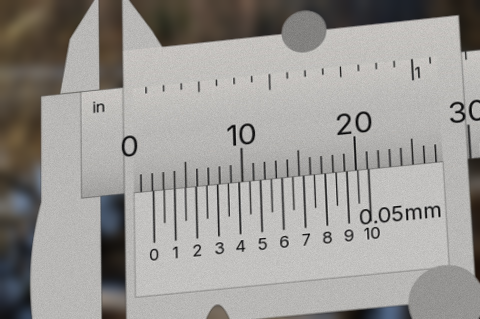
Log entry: 2.1 mm
